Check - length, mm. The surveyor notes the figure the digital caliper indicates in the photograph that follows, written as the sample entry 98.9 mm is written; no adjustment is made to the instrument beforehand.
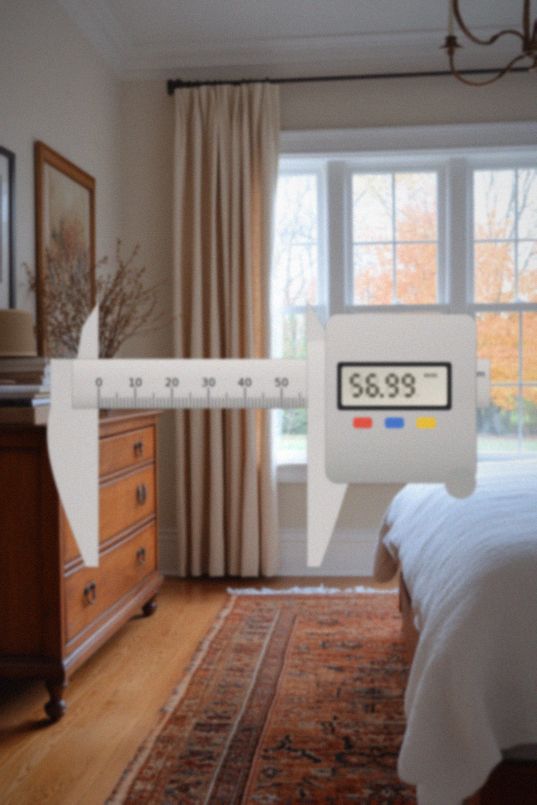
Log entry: 56.99 mm
